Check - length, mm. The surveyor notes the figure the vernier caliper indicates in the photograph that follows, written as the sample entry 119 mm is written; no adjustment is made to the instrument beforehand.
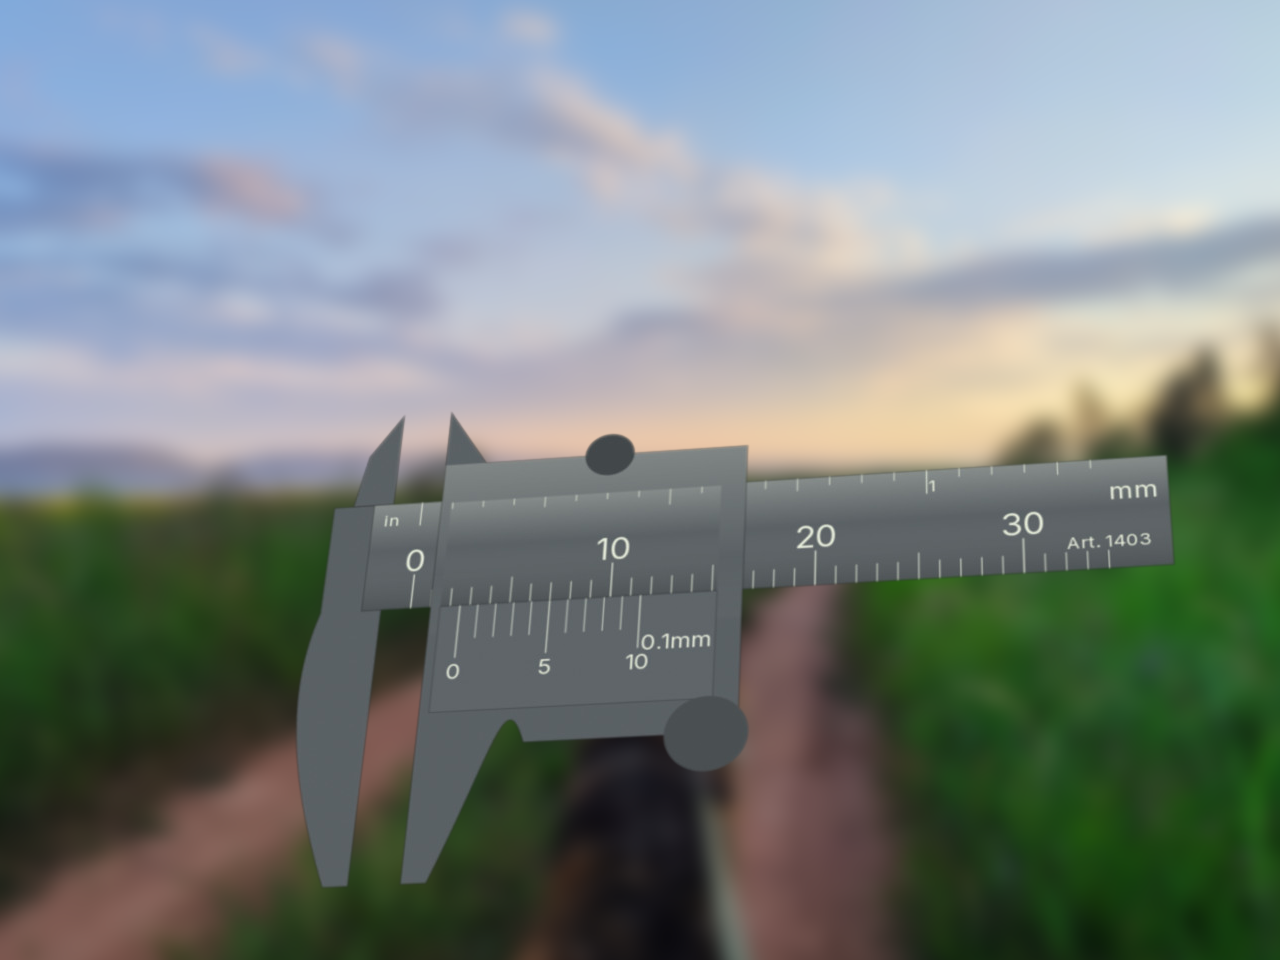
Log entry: 2.5 mm
